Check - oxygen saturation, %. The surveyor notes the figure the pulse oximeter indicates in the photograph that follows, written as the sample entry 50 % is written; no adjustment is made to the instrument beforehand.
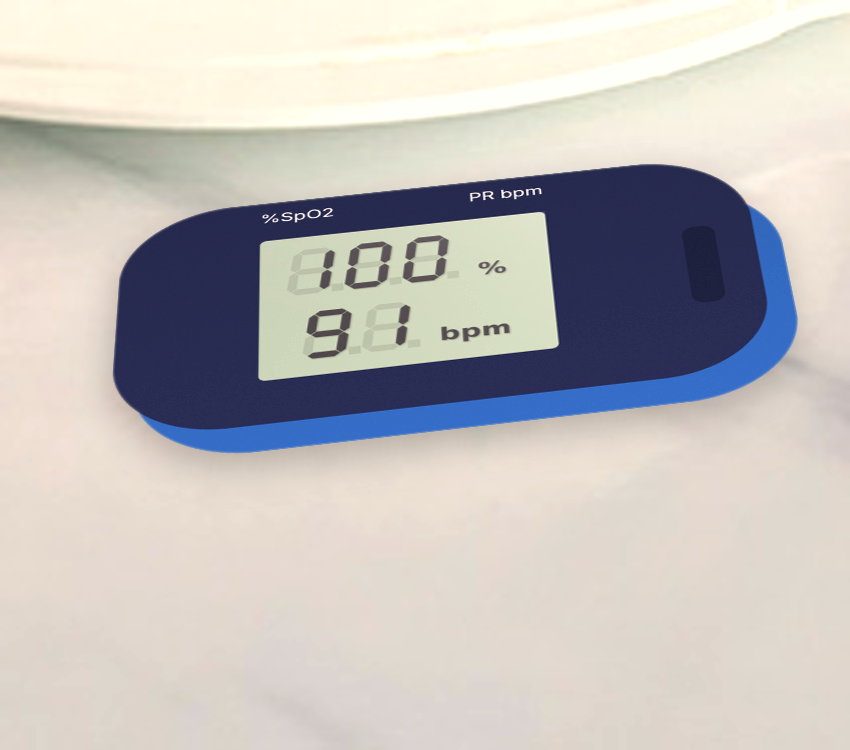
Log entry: 100 %
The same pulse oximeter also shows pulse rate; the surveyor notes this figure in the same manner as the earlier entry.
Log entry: 91 bpm
